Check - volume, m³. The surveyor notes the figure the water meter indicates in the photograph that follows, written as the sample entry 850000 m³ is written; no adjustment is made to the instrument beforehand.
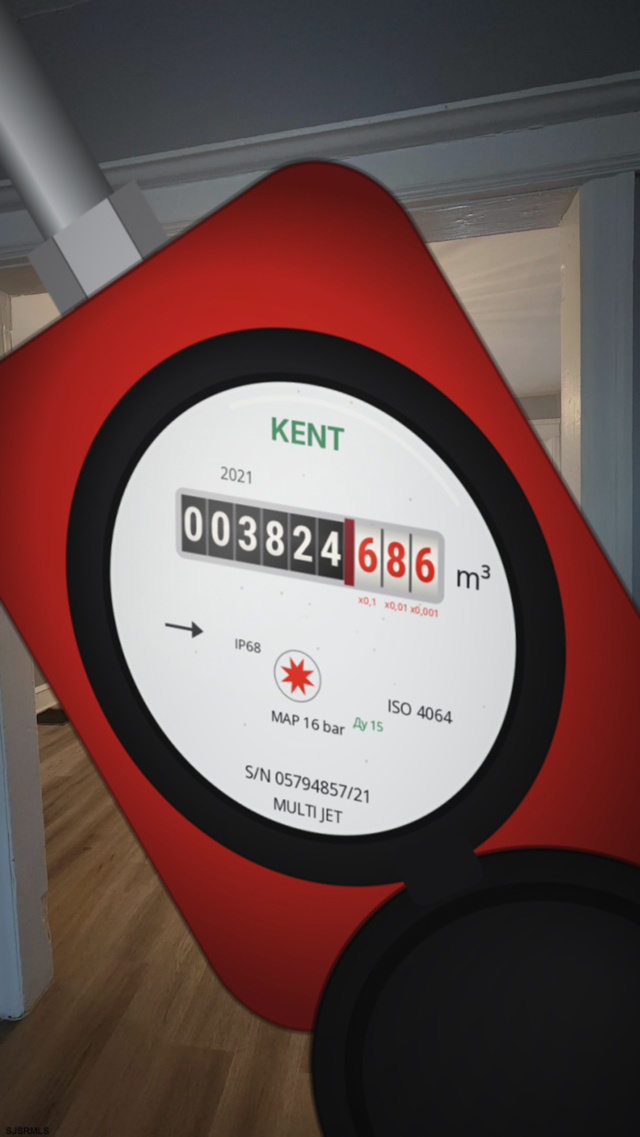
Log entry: 3824.686 m³
